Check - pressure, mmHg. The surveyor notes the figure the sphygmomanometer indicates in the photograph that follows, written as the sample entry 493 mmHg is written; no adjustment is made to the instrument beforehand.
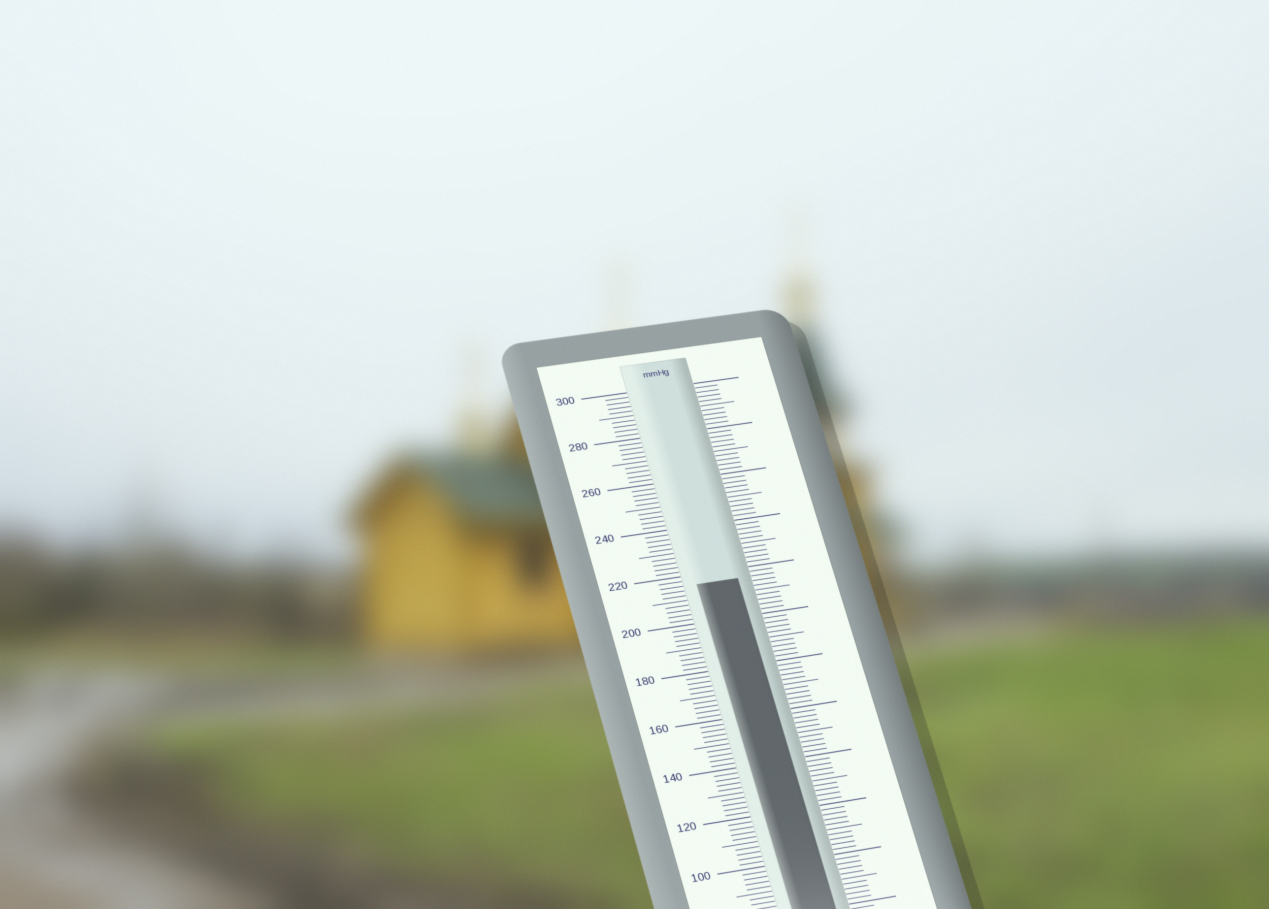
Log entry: 216 mmHg
